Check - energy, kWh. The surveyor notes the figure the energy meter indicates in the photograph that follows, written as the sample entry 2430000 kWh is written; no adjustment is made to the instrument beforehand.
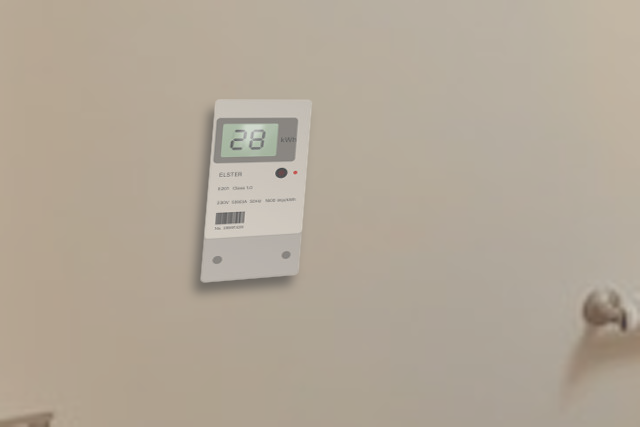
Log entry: 28 kWh
